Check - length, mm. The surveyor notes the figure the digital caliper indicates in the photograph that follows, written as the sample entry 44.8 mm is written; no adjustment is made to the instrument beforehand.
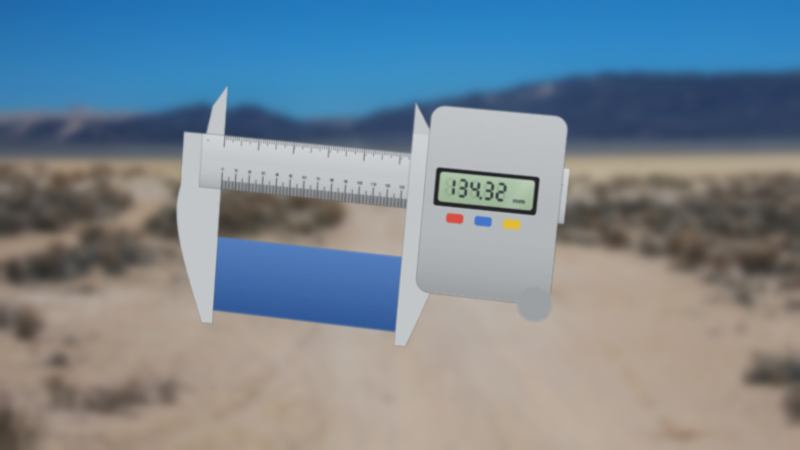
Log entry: 134.32 mm
